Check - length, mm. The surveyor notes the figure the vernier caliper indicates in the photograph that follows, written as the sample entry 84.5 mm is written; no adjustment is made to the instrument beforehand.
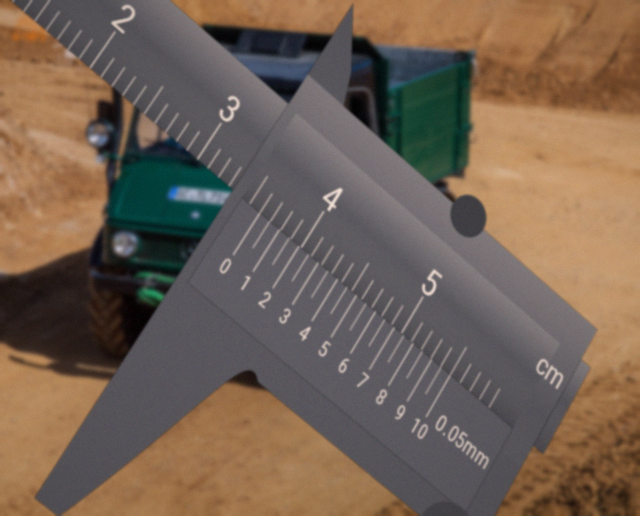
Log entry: 36.0 mm
